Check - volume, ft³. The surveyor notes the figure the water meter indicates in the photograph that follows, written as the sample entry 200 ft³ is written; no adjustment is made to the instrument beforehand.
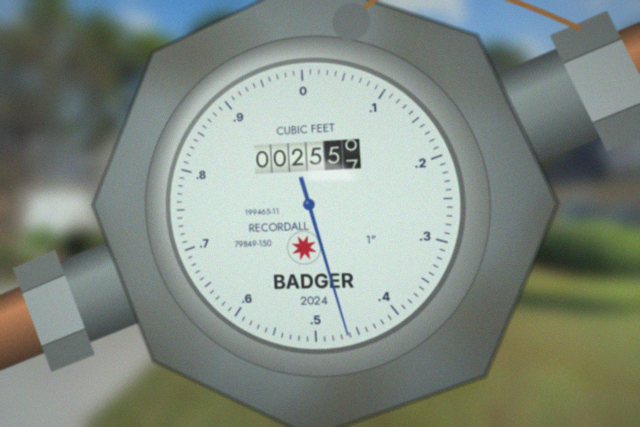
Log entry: 2556.46 ft³
